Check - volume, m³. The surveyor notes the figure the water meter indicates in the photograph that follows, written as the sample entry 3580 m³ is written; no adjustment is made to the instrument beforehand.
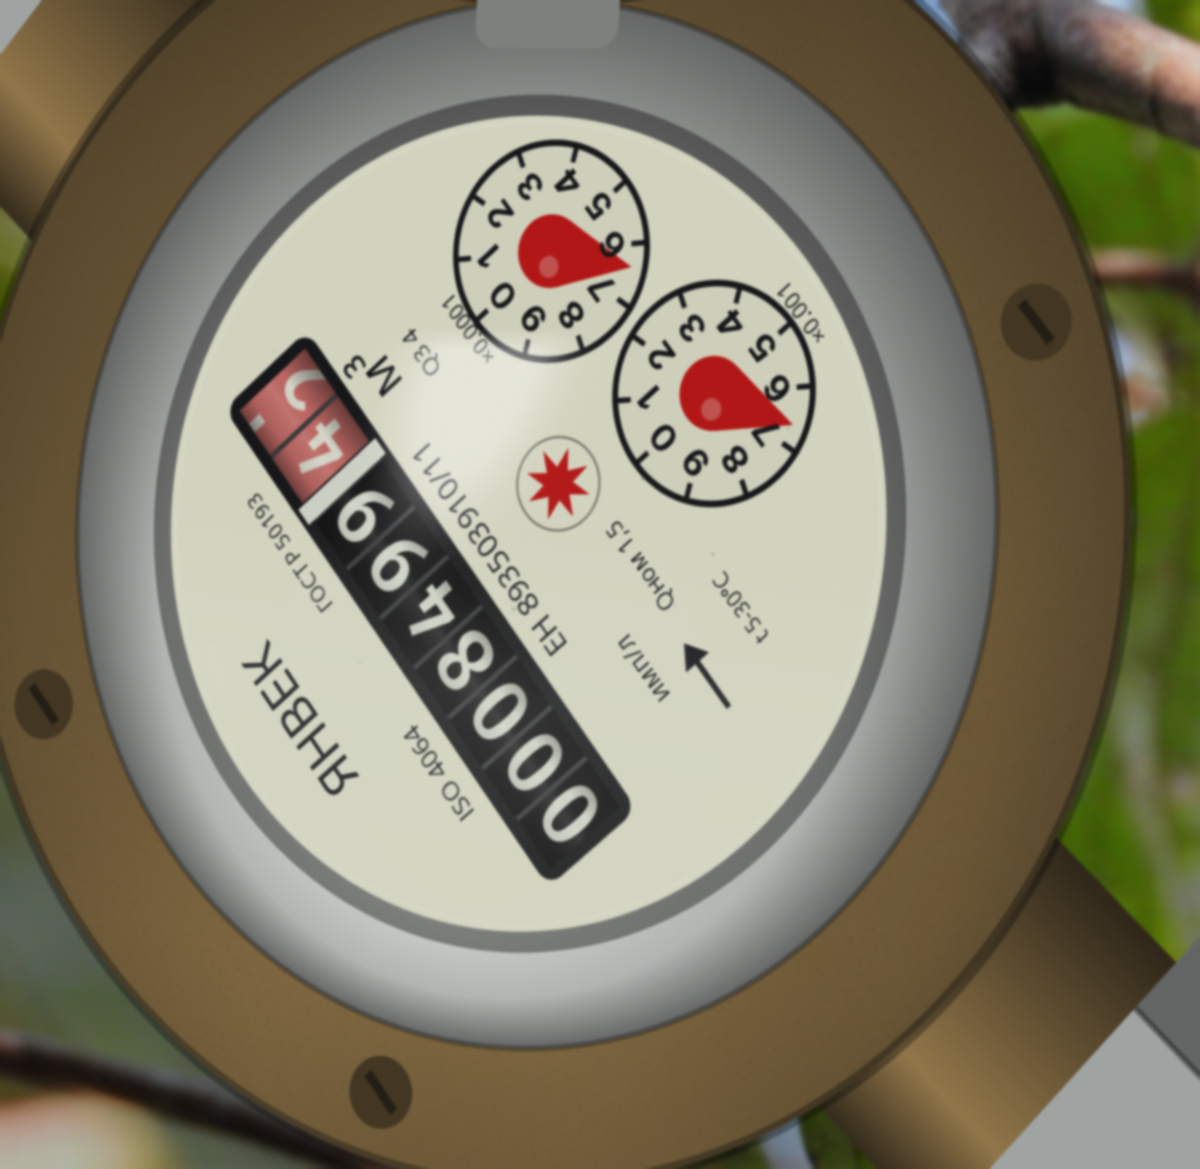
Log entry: 8499.4166 m³
